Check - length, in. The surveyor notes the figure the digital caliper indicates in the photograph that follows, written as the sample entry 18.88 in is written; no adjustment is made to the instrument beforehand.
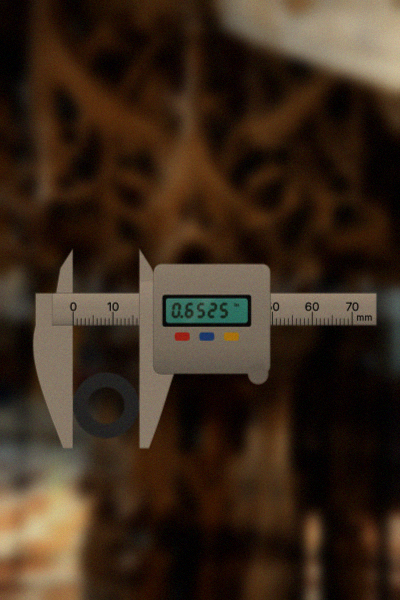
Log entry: 0.6525 in
